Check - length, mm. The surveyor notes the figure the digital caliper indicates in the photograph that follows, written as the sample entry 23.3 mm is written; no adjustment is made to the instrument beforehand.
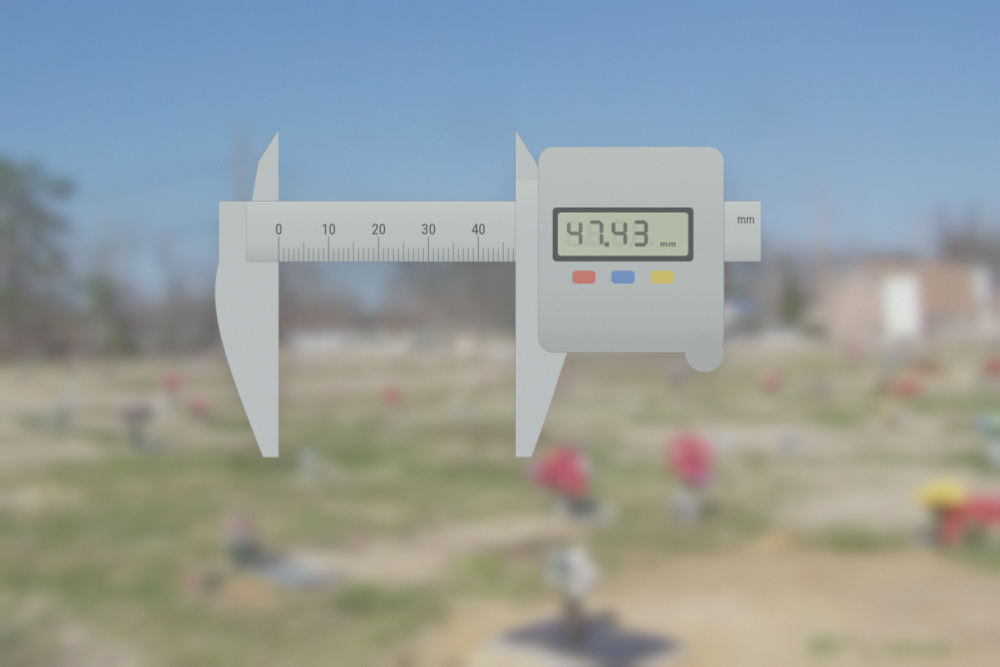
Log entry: 47.43 mm
